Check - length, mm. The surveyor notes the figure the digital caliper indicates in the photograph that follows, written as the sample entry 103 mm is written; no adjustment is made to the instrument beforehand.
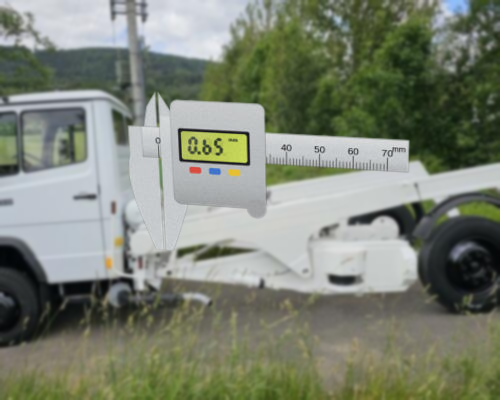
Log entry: 0.65 mm
